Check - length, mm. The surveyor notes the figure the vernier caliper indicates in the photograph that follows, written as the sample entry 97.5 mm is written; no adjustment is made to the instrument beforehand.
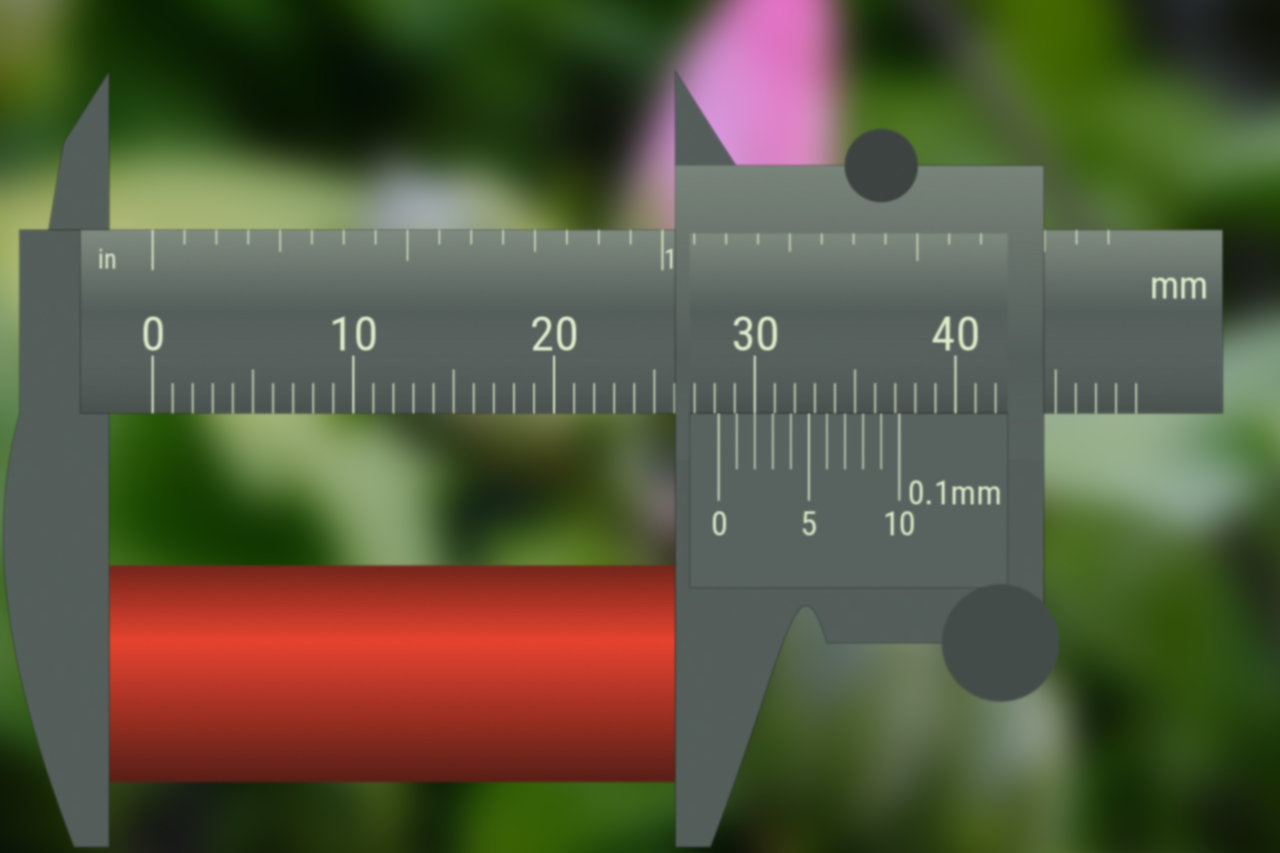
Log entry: 28.2 mm
